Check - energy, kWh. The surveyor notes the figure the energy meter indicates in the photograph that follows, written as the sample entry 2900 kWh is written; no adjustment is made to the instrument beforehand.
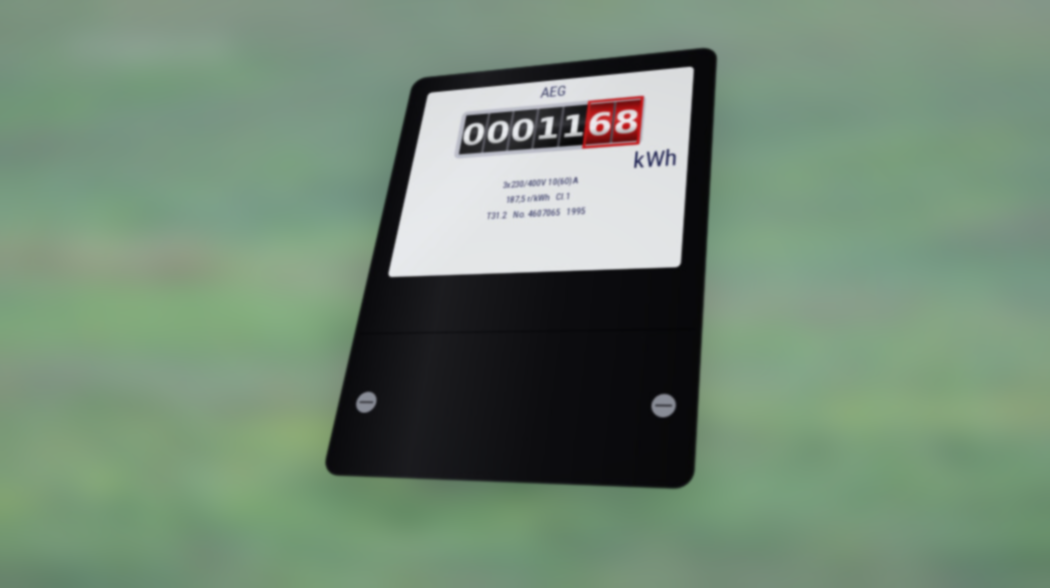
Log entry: 11.68 kWh
